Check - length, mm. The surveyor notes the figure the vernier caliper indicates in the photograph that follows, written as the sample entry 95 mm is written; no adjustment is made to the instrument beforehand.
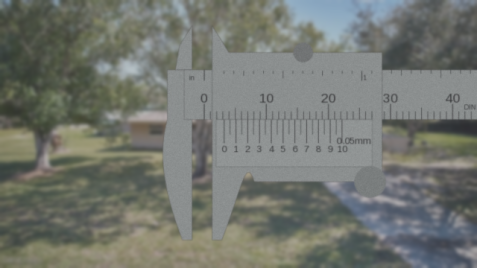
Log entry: 3.2 mm
